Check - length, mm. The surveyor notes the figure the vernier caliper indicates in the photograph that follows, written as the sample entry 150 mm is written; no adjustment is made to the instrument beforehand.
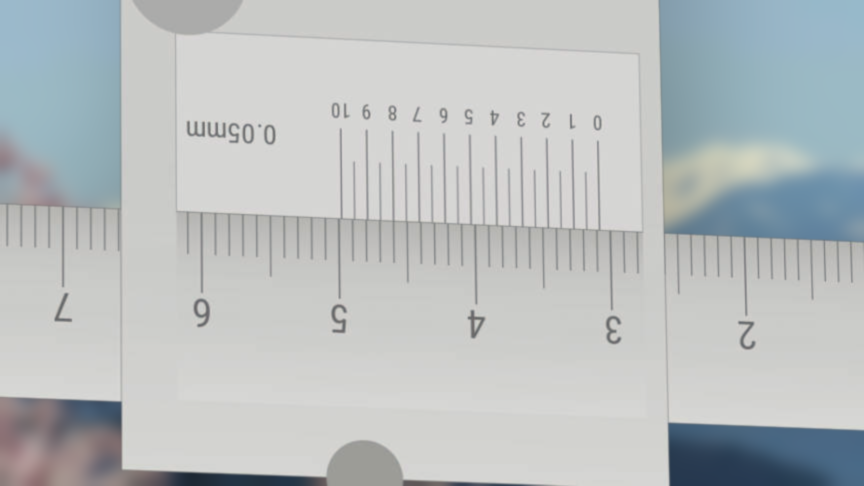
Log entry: 30.8 mm
